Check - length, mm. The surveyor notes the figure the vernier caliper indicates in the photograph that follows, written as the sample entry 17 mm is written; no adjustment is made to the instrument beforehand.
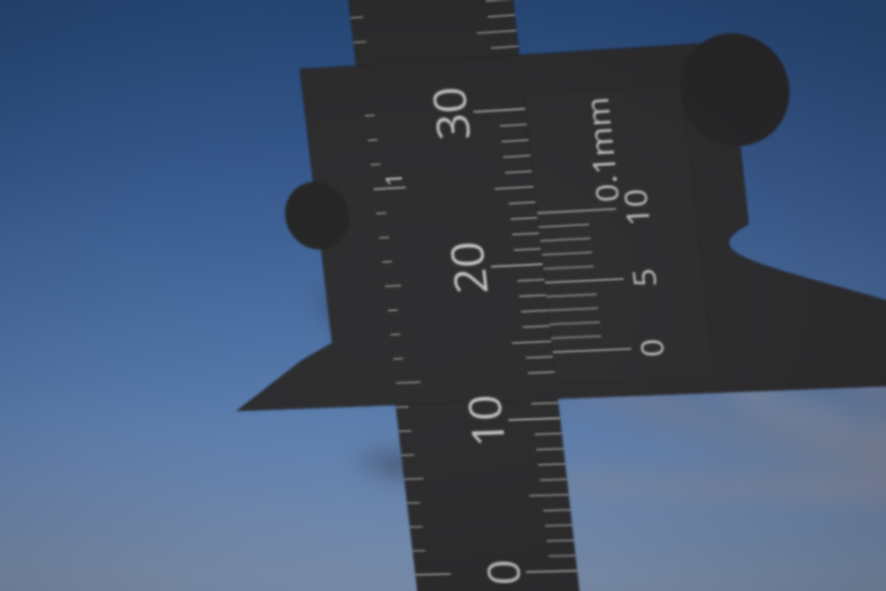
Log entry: 14.3 mm
